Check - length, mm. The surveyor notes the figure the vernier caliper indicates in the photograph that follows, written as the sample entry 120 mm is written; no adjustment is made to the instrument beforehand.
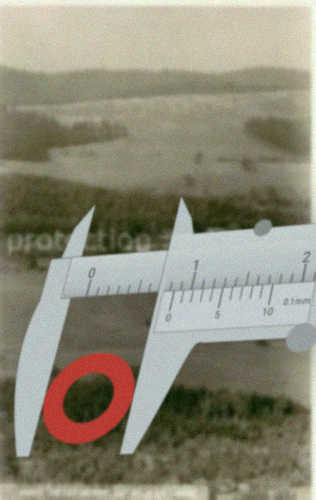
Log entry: 8.4 mm
